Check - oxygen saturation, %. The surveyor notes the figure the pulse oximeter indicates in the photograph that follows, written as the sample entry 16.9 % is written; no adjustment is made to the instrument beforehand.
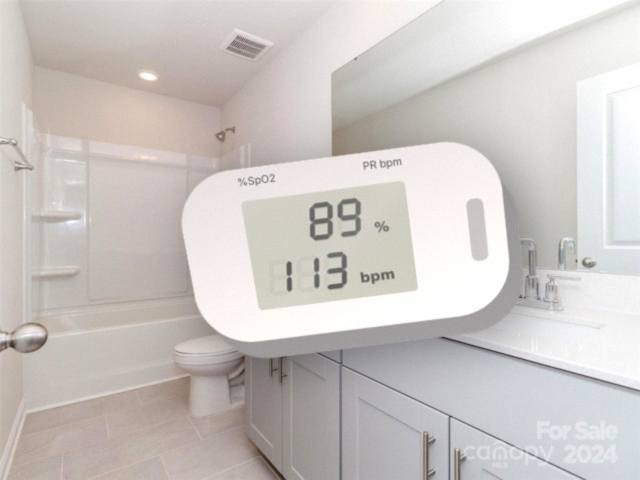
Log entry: 89 %
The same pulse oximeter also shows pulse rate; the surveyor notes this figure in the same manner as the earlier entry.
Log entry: 113 bpm
